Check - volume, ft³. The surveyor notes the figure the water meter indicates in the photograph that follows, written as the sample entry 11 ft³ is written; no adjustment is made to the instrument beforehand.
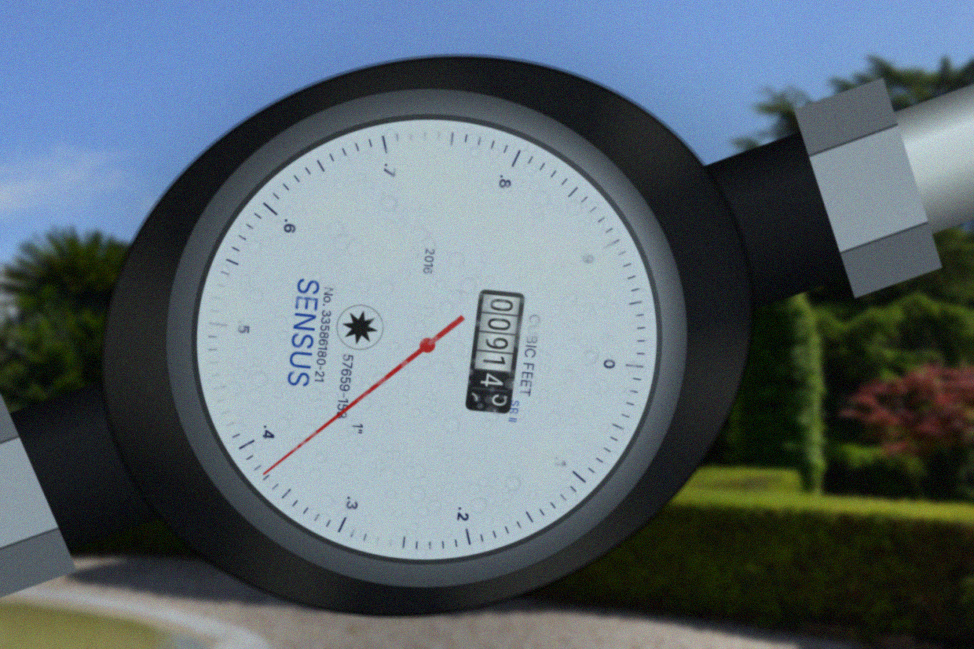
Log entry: 9145.37 ft³
